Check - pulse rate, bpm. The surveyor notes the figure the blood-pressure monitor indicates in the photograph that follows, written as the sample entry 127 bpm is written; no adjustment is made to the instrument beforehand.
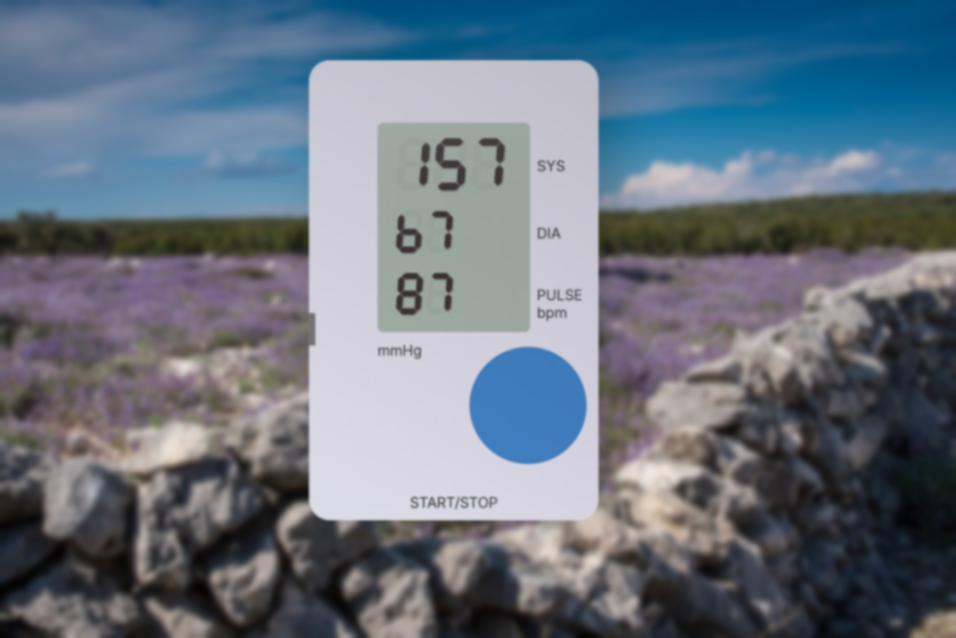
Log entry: 87 bpm
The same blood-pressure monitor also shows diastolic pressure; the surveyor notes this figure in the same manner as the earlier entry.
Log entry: 67 mmHg
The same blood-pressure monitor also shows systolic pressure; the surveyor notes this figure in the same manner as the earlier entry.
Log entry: 157 mmHg
